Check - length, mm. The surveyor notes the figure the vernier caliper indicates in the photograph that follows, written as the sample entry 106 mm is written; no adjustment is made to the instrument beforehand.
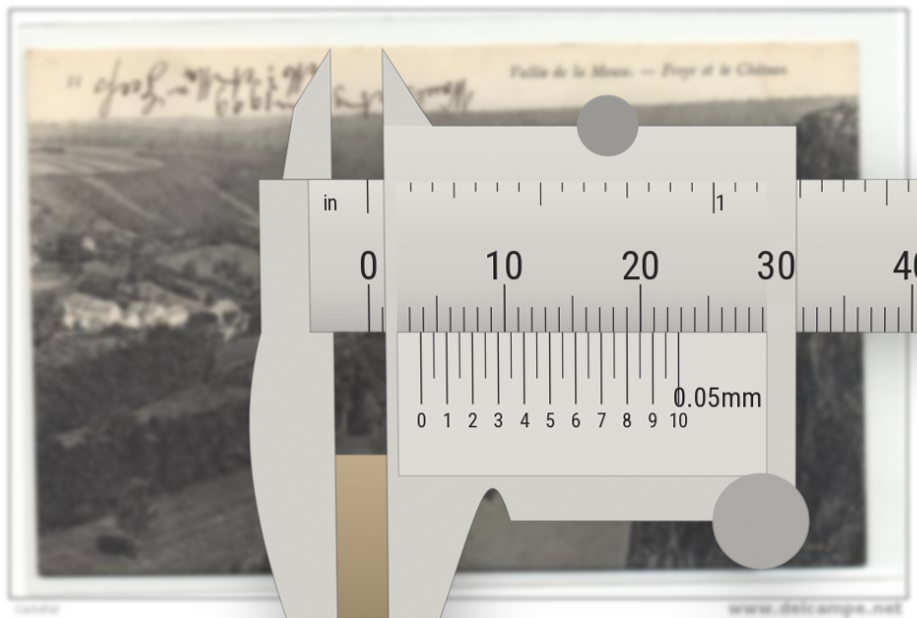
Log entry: 3.8 mm
